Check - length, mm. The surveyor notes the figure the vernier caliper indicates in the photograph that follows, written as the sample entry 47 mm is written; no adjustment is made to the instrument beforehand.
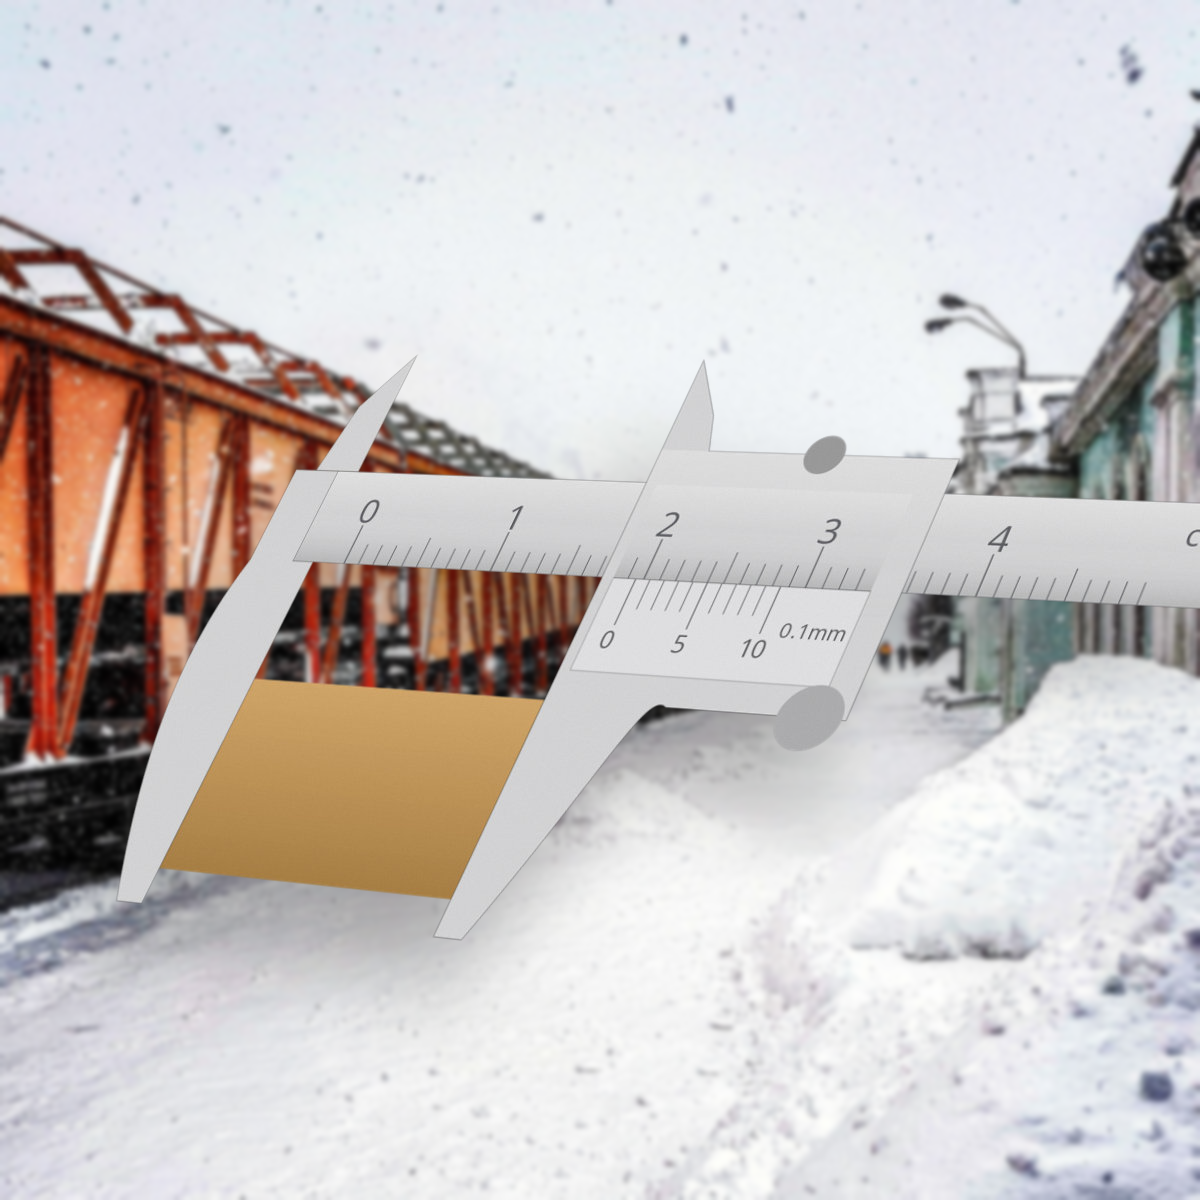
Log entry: 19.5 mm
